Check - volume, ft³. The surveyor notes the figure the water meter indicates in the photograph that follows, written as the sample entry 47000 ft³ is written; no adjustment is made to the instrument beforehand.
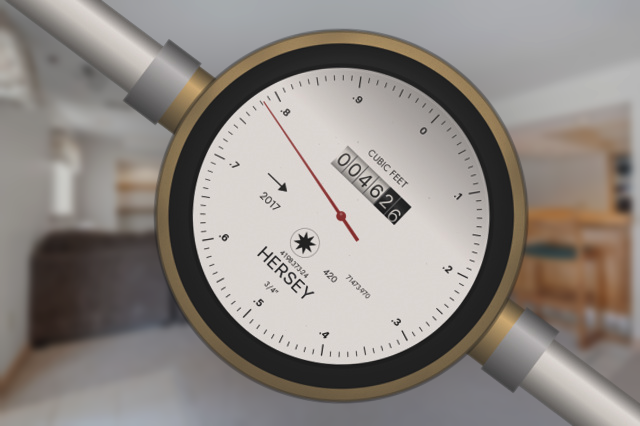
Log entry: 4625.78 ft³
